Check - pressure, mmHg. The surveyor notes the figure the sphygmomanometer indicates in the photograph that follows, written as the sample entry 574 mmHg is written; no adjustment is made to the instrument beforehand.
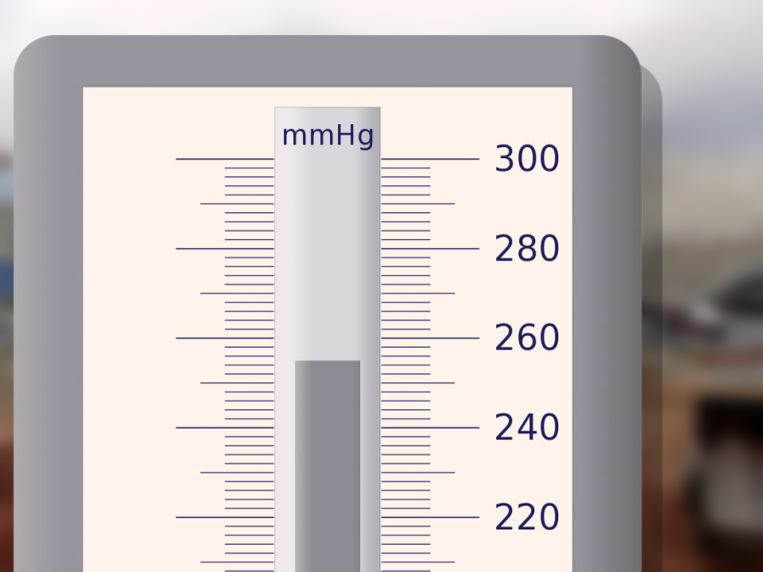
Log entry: 255 mmHg
